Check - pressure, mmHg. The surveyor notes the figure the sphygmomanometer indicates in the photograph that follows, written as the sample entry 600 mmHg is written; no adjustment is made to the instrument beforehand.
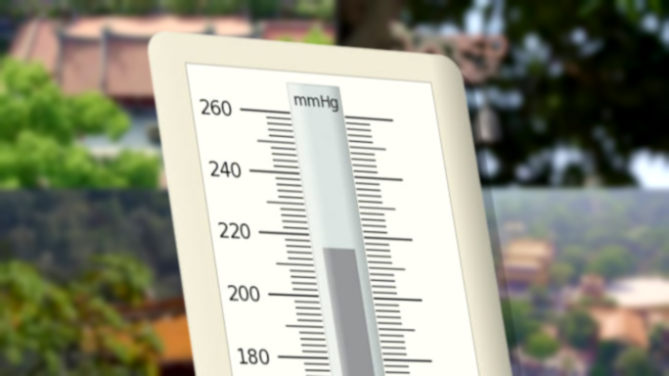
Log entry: 216 mmHg
